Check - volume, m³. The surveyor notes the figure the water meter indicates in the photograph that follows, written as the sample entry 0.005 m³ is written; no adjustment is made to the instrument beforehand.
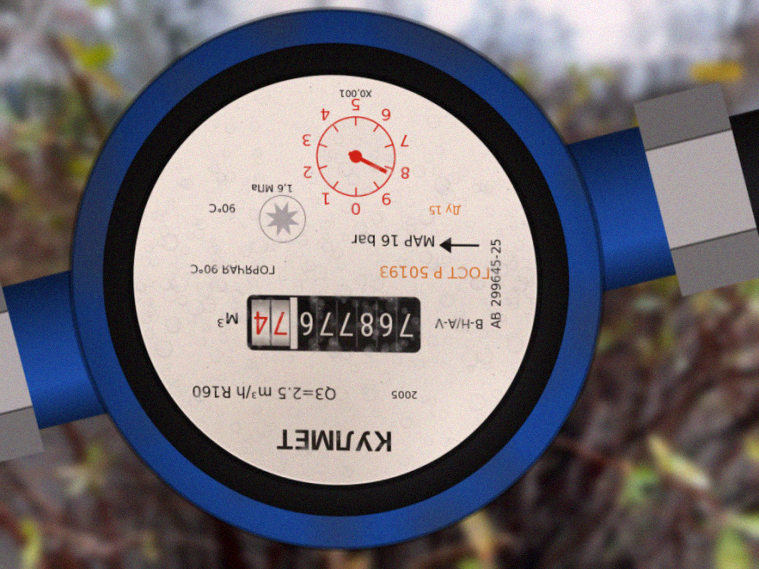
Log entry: 768776.748 m³
